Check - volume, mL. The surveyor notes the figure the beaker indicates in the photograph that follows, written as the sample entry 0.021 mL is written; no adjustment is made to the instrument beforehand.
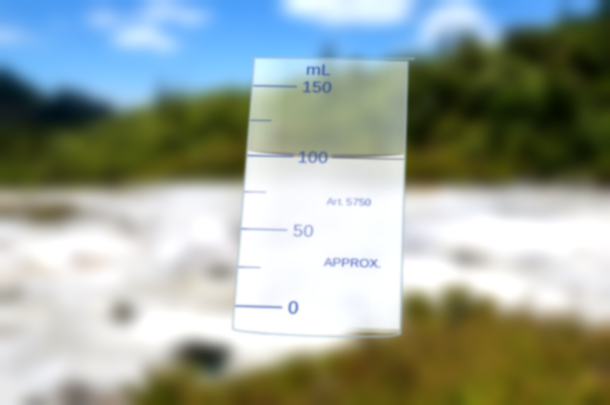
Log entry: 100 mL
